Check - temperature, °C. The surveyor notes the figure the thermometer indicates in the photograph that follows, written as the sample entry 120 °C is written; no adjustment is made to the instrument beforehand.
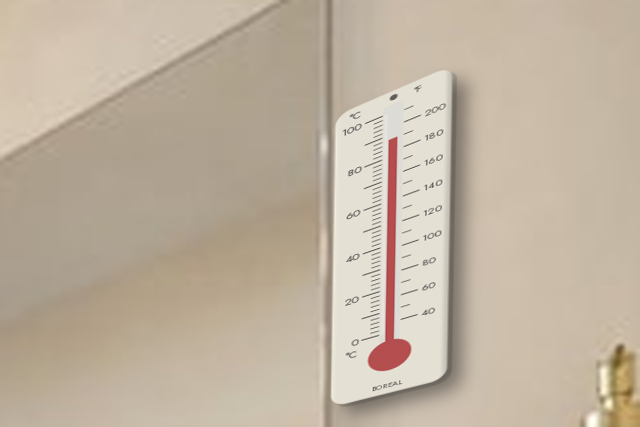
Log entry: 88 °C
